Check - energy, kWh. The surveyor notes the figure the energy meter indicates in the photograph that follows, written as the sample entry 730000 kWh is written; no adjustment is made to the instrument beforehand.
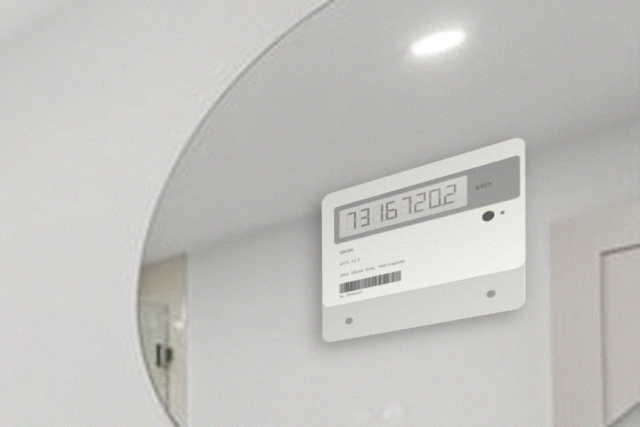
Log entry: 7316720.2 kWh
